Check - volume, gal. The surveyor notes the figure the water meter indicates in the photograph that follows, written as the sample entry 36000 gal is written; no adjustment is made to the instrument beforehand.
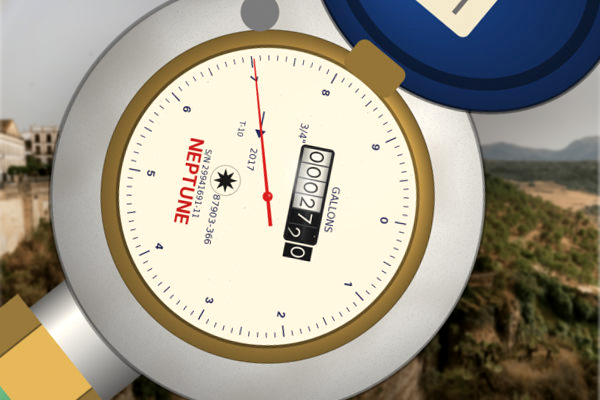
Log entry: 2717.0 gal
